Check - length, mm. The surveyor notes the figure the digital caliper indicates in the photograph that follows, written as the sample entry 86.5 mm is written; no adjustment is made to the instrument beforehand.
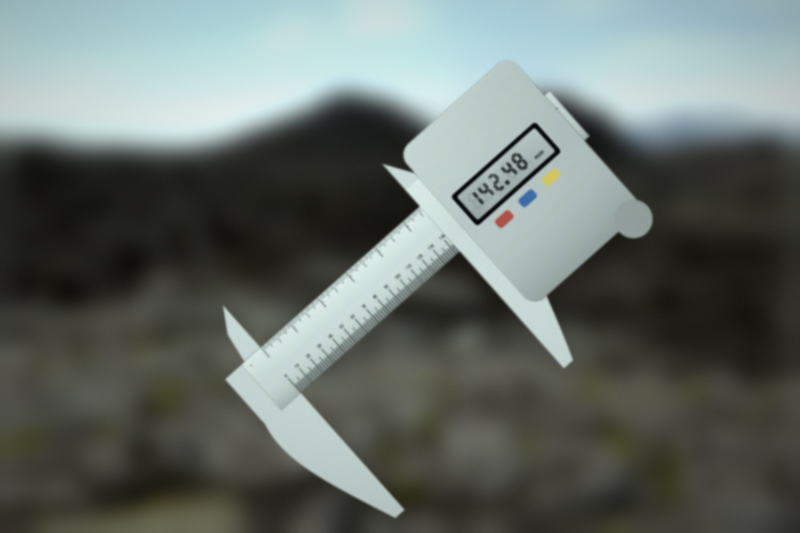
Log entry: 142.48 mm
